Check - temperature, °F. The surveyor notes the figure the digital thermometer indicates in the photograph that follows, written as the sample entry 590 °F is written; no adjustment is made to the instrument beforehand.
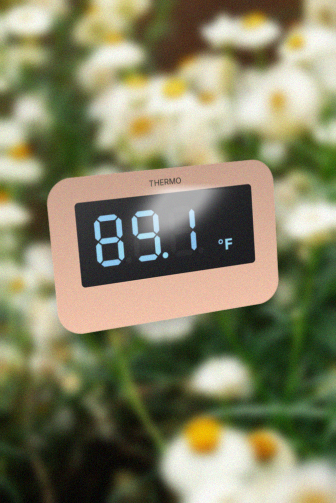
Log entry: 89.1 °F
